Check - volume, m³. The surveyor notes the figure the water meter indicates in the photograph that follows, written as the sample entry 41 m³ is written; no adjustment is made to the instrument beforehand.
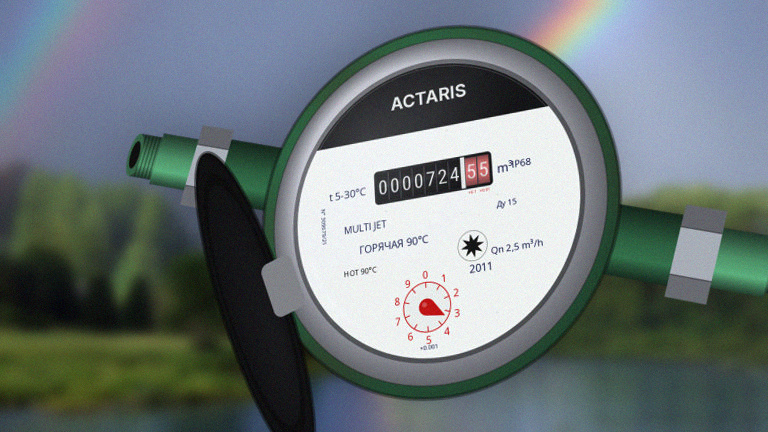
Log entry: 724.553 m³
